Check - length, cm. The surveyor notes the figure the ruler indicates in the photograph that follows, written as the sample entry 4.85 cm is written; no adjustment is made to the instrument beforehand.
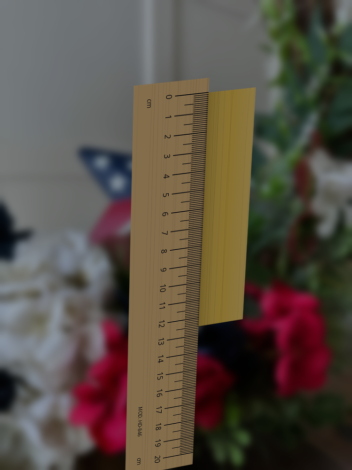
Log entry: 12.5 cm
